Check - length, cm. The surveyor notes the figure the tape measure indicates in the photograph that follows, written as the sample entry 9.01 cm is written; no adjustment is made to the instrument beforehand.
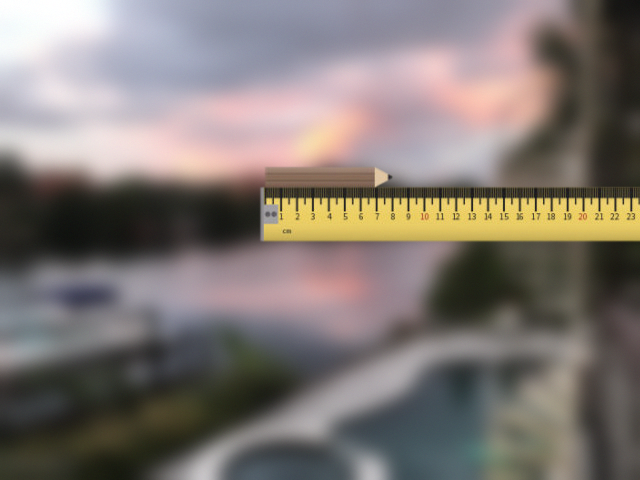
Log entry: 8 cm
